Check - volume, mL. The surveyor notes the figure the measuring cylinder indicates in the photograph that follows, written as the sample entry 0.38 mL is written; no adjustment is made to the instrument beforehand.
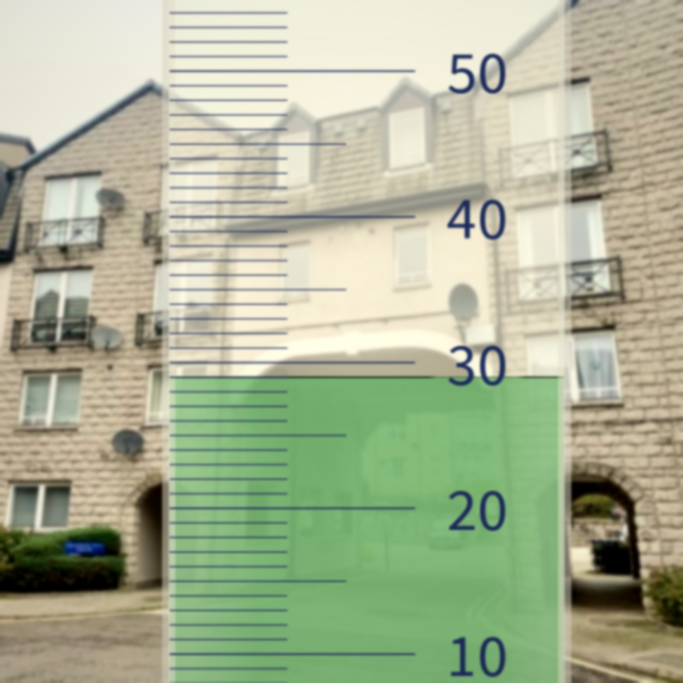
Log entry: 29 mL
